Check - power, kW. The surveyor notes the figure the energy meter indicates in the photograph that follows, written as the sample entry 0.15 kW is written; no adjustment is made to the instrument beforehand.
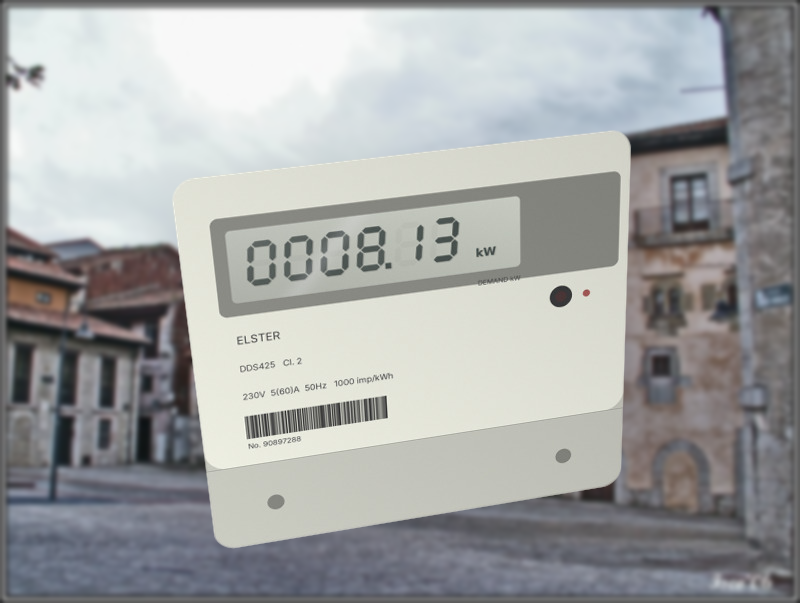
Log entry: 8.13 kW
